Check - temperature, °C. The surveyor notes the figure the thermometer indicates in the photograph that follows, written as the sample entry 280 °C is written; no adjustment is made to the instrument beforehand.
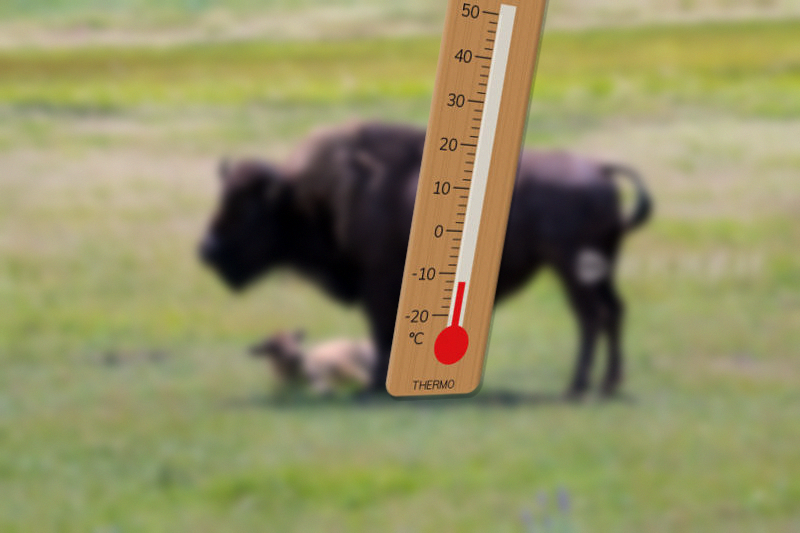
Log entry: -12 °C
